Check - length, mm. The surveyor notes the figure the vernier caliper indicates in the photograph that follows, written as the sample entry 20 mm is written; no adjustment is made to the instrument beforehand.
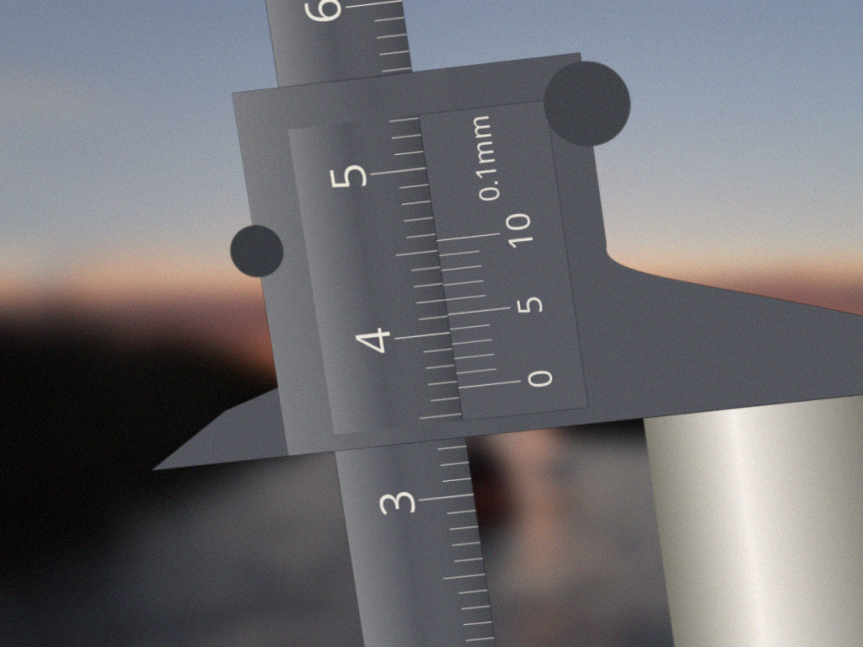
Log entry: 36.6 mm
